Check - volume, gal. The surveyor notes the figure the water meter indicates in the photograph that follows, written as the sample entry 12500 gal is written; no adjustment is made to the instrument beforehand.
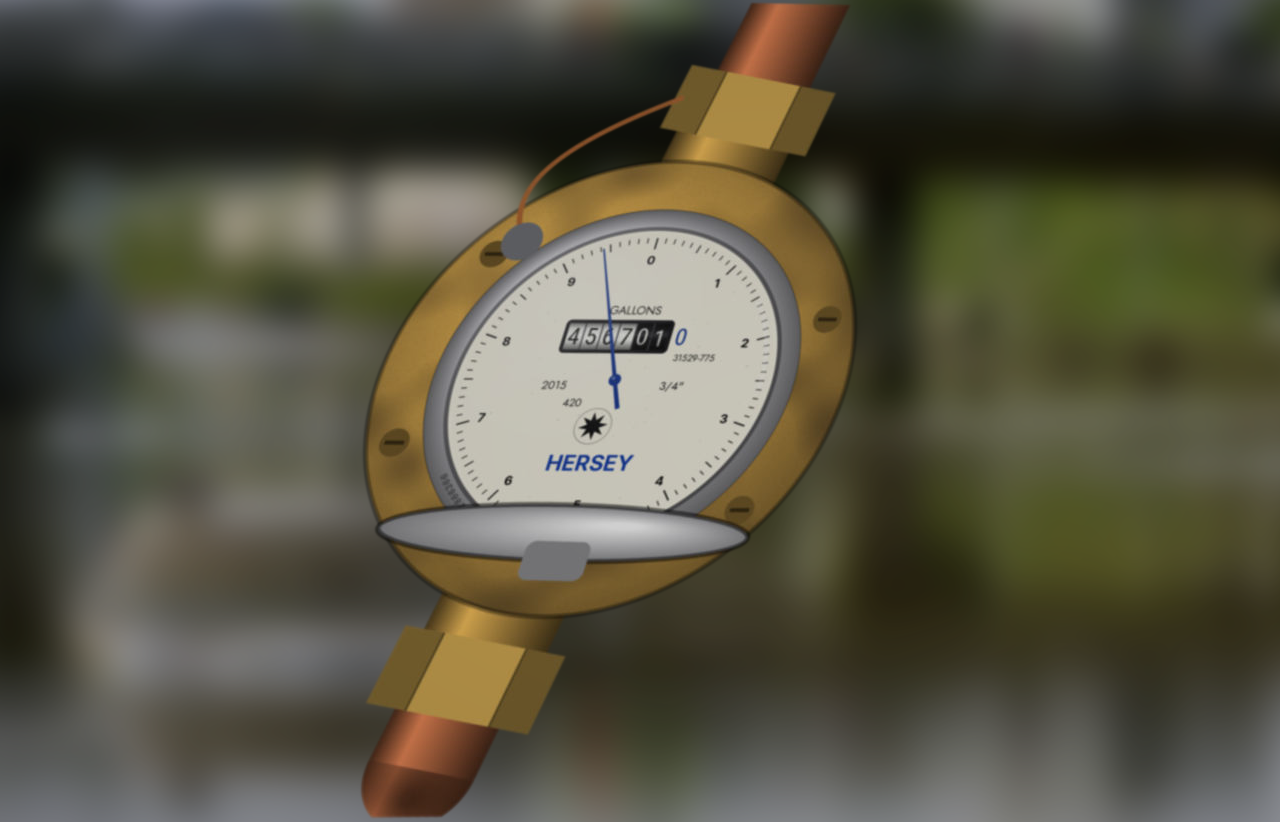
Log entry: 4567009.4 gal
